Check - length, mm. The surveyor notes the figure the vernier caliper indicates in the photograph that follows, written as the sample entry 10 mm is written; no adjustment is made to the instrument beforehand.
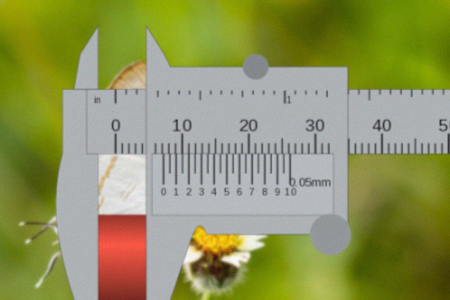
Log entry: 7.2 mm
